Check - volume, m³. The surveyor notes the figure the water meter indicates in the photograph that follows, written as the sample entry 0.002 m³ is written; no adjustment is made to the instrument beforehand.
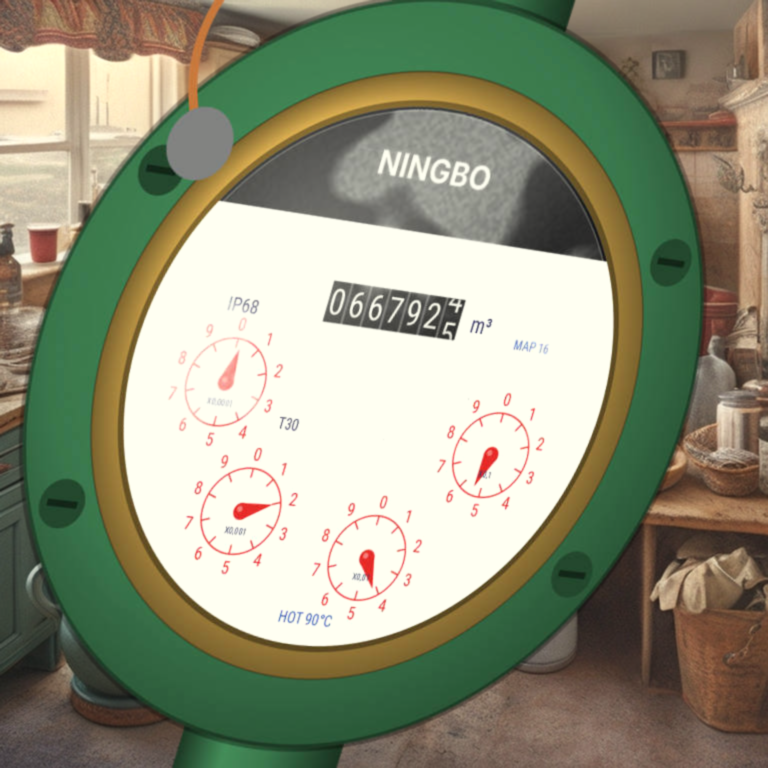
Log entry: 667924.5420 m³
